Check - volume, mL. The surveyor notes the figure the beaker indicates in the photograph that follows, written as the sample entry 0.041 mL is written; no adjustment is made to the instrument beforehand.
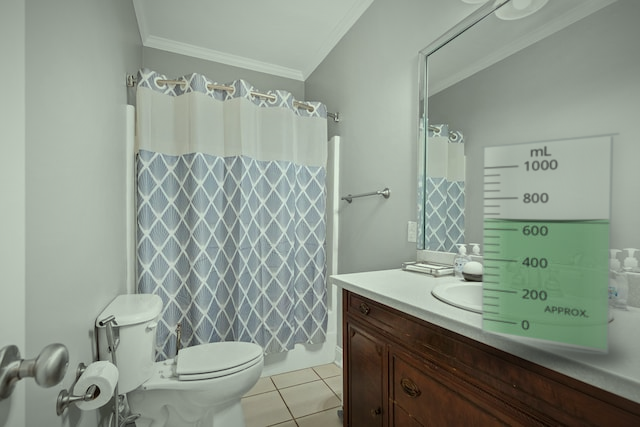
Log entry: 650 mL
